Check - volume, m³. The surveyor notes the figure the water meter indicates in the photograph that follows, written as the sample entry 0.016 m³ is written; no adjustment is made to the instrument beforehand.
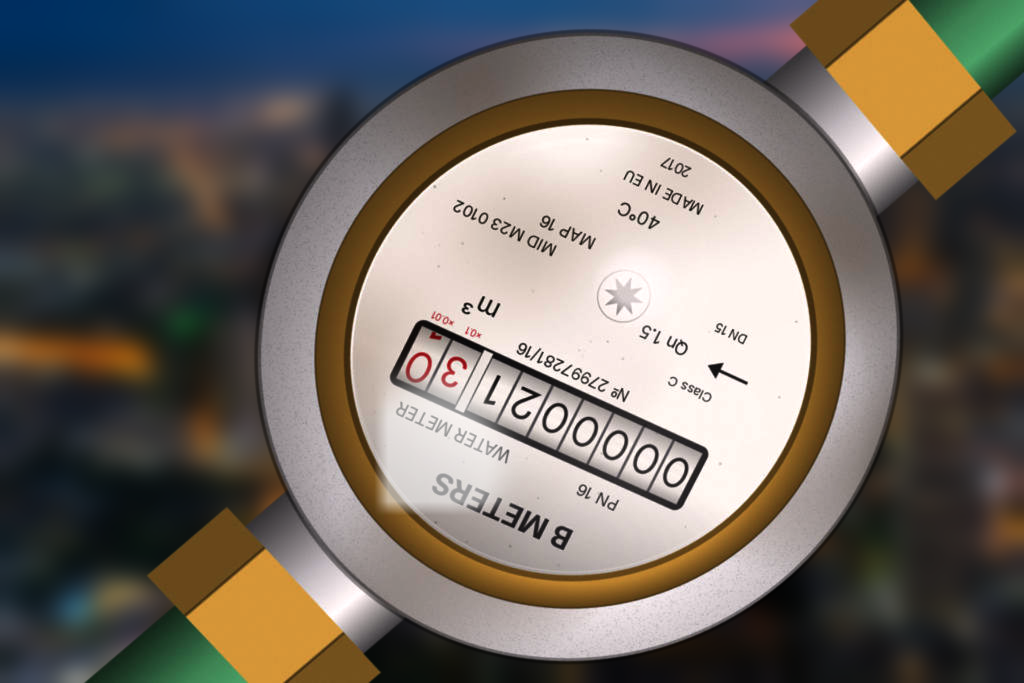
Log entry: 21.30 m³
